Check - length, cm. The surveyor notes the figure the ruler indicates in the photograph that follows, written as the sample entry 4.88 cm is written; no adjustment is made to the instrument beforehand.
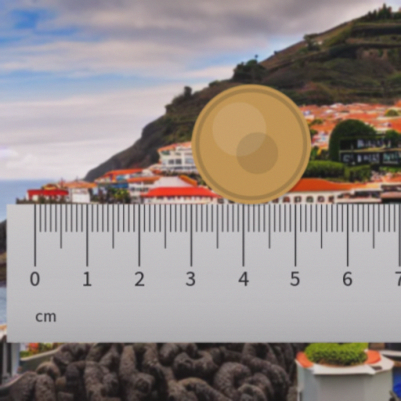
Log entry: 2.3 cm
